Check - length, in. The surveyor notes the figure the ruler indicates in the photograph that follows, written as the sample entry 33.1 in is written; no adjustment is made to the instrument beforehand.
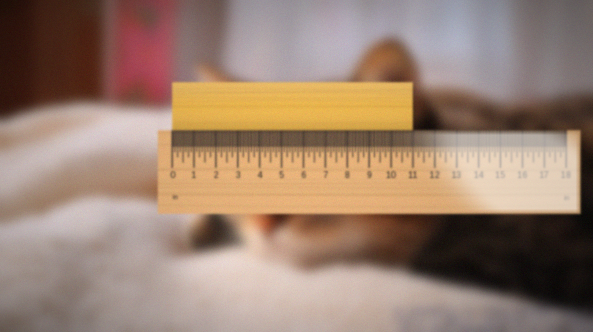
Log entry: 11 in
